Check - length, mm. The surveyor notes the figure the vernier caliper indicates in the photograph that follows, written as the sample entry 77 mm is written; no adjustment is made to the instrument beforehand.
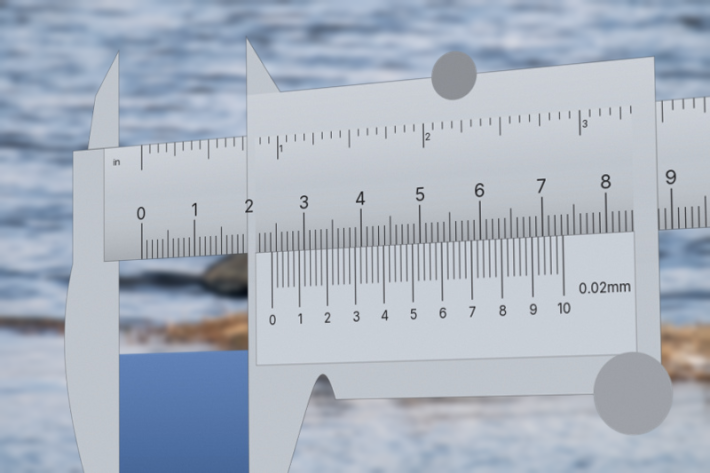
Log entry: 24.2 mm
